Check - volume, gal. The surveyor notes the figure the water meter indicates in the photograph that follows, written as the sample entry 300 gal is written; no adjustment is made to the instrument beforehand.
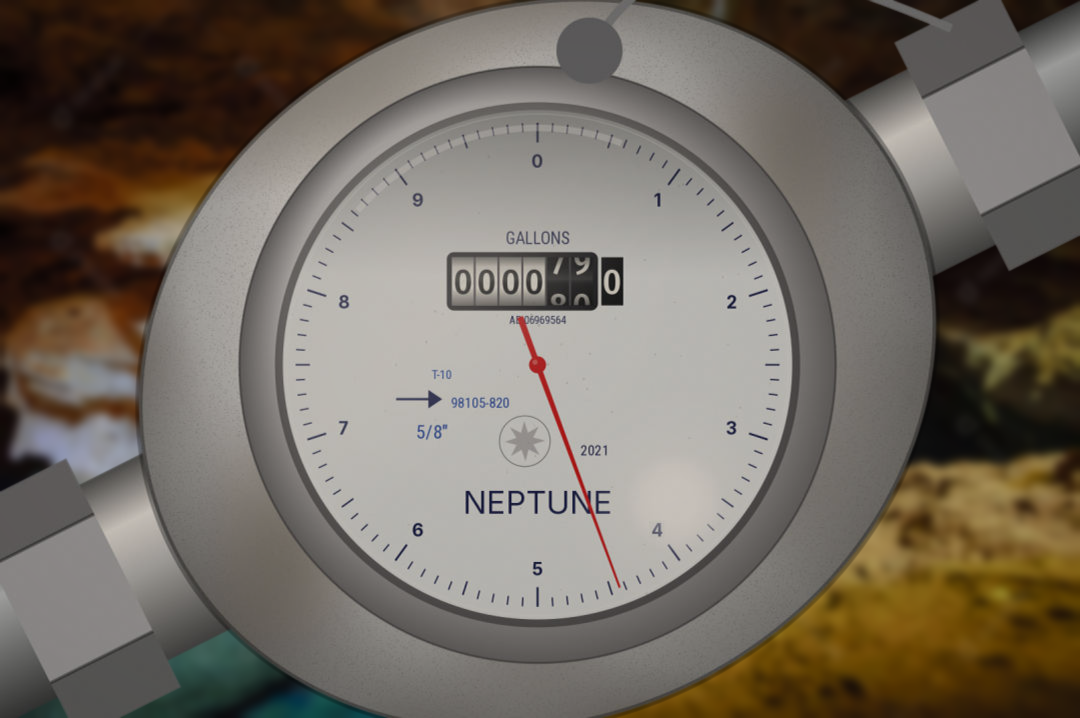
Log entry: 794.4 gal
